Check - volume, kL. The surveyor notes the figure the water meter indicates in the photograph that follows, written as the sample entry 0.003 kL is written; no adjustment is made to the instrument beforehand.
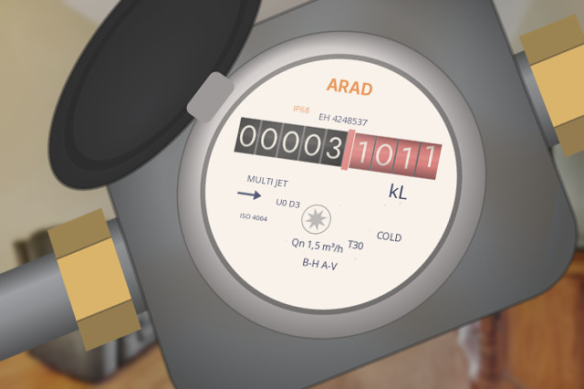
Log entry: 3.1011 kL
